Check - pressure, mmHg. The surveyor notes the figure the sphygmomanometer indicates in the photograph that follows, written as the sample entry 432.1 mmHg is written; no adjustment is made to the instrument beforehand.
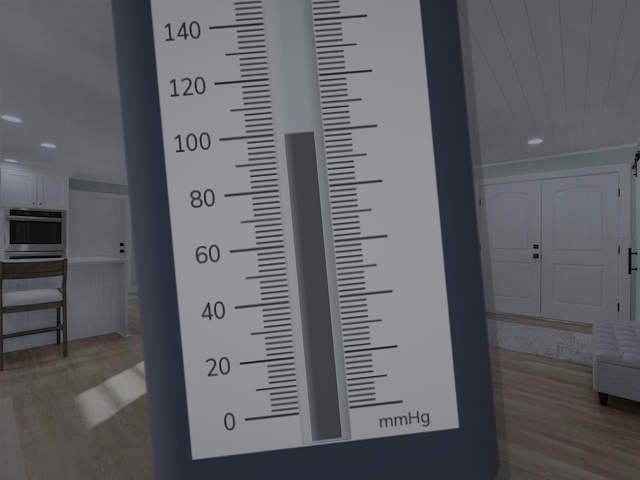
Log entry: 100 mmHg
